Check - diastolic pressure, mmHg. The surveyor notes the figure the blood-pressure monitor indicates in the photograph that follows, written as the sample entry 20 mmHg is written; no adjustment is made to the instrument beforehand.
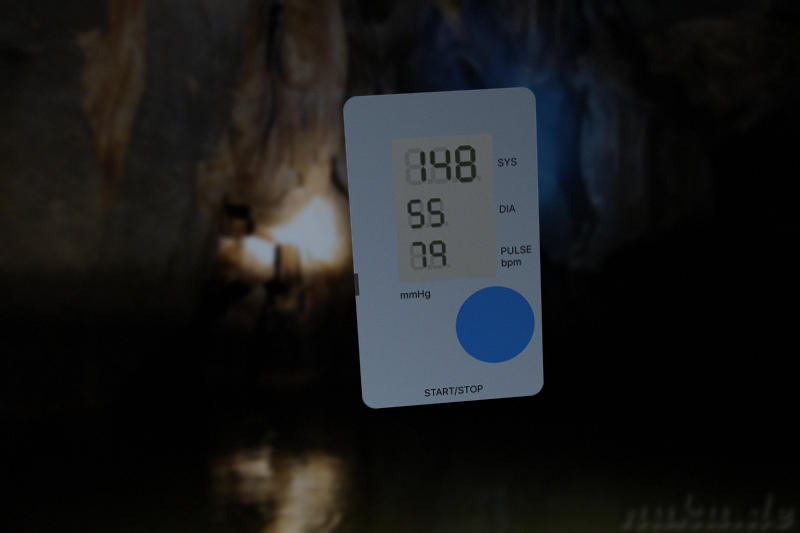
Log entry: 55 mmHg
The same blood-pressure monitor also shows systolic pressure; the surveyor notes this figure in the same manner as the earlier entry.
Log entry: 148 mmHg
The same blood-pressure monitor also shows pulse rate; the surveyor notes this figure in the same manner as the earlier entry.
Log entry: 79 bpm
